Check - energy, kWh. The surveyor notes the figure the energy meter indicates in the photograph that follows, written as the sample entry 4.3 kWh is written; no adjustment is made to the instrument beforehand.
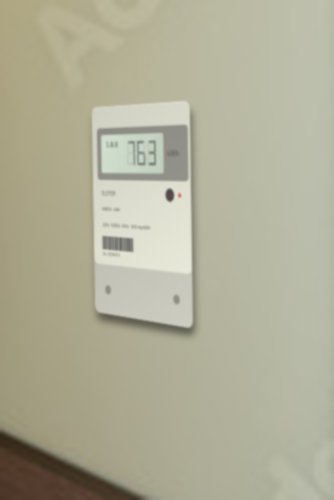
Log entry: 763 kWh
